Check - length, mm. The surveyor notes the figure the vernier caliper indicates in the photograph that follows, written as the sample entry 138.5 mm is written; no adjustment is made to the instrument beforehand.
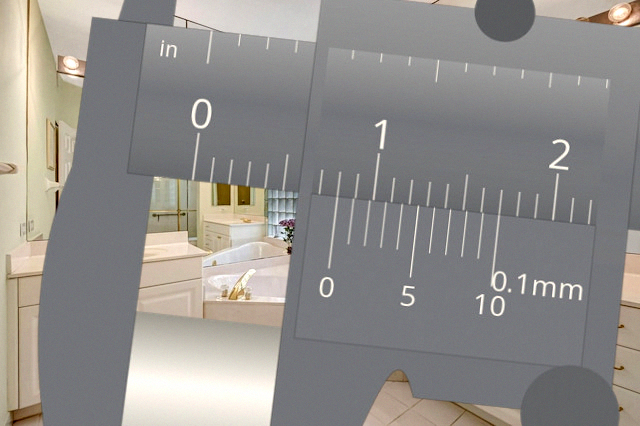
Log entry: 8.0 mm
